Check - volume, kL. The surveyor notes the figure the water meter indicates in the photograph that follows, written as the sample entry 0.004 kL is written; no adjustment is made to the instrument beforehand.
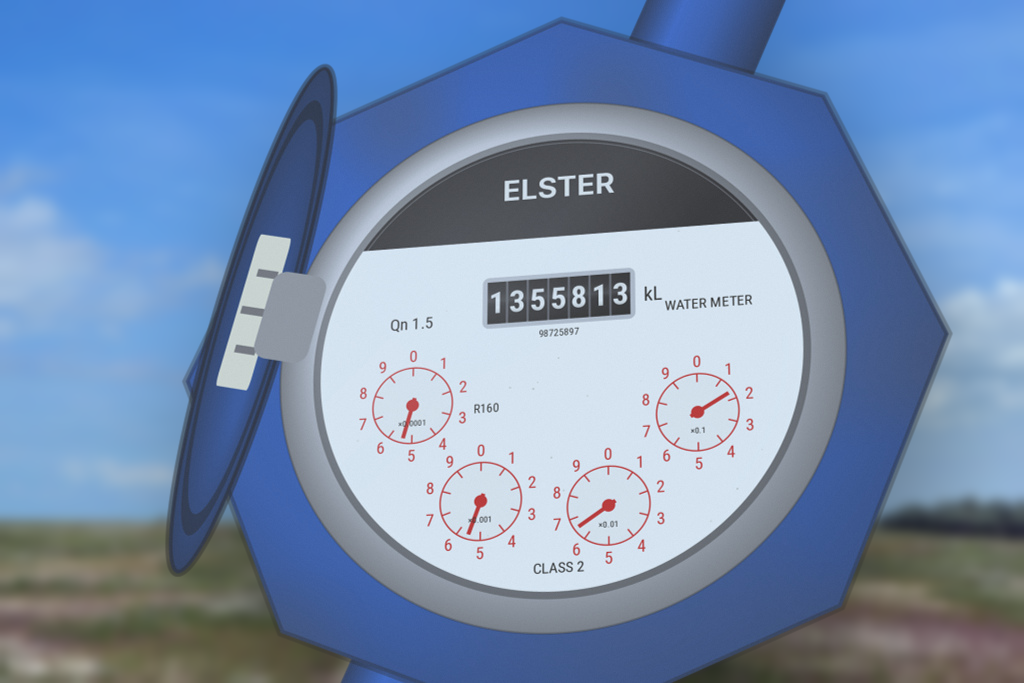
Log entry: 1355813.1655 kL
